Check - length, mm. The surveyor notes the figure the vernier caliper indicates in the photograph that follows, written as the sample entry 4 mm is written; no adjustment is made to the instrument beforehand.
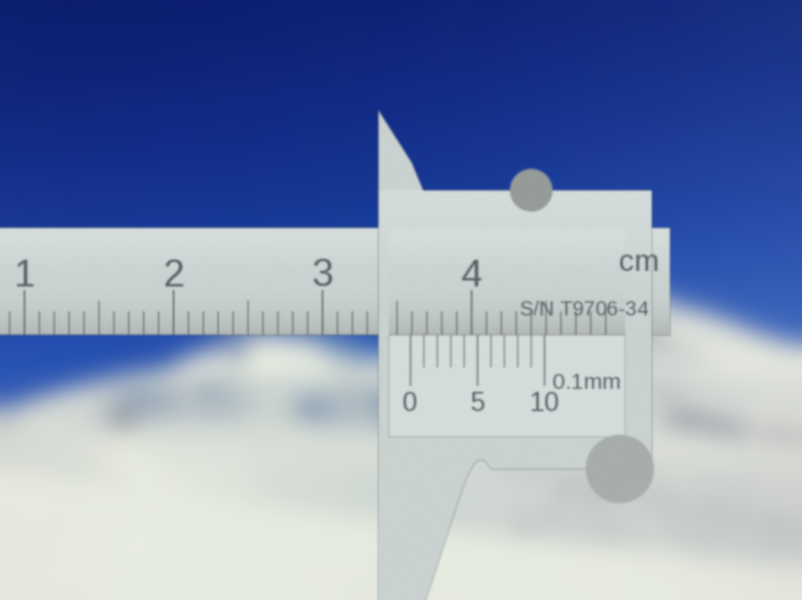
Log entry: 35.9 mm
